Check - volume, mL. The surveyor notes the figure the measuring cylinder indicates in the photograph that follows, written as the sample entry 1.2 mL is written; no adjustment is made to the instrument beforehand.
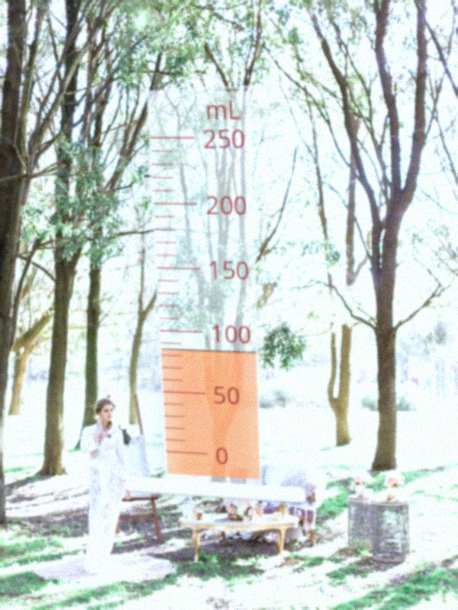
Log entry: 85 mL
